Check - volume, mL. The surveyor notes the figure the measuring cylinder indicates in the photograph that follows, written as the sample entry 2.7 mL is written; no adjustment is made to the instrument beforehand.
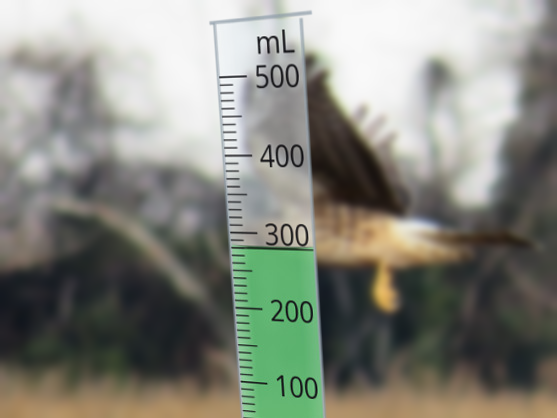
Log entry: 280 mL
